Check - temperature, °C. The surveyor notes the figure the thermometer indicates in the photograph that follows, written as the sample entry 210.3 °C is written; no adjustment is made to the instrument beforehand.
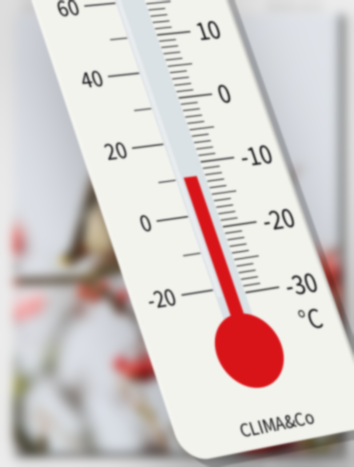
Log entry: -12 °C
